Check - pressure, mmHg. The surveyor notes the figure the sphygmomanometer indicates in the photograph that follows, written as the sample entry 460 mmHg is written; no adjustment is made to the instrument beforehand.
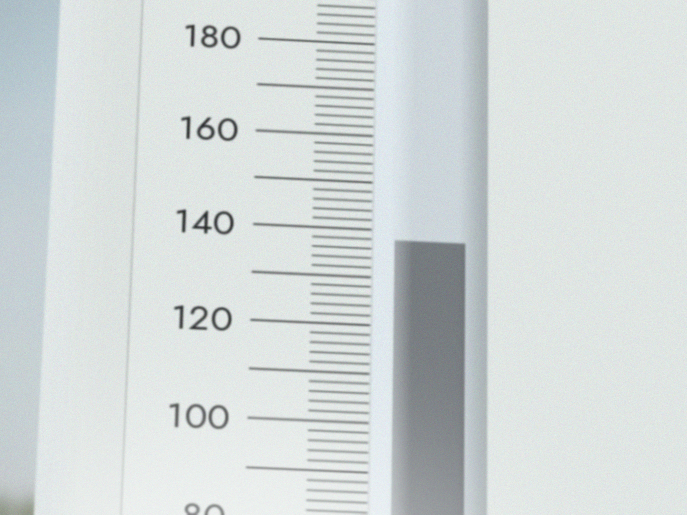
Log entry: 138 mmHg
